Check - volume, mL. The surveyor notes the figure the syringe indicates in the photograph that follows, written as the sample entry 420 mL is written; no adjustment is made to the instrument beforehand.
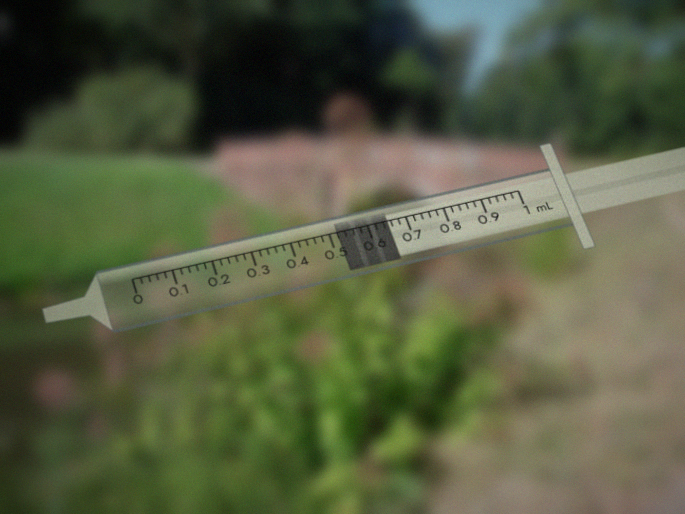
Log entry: 0.52 mL
